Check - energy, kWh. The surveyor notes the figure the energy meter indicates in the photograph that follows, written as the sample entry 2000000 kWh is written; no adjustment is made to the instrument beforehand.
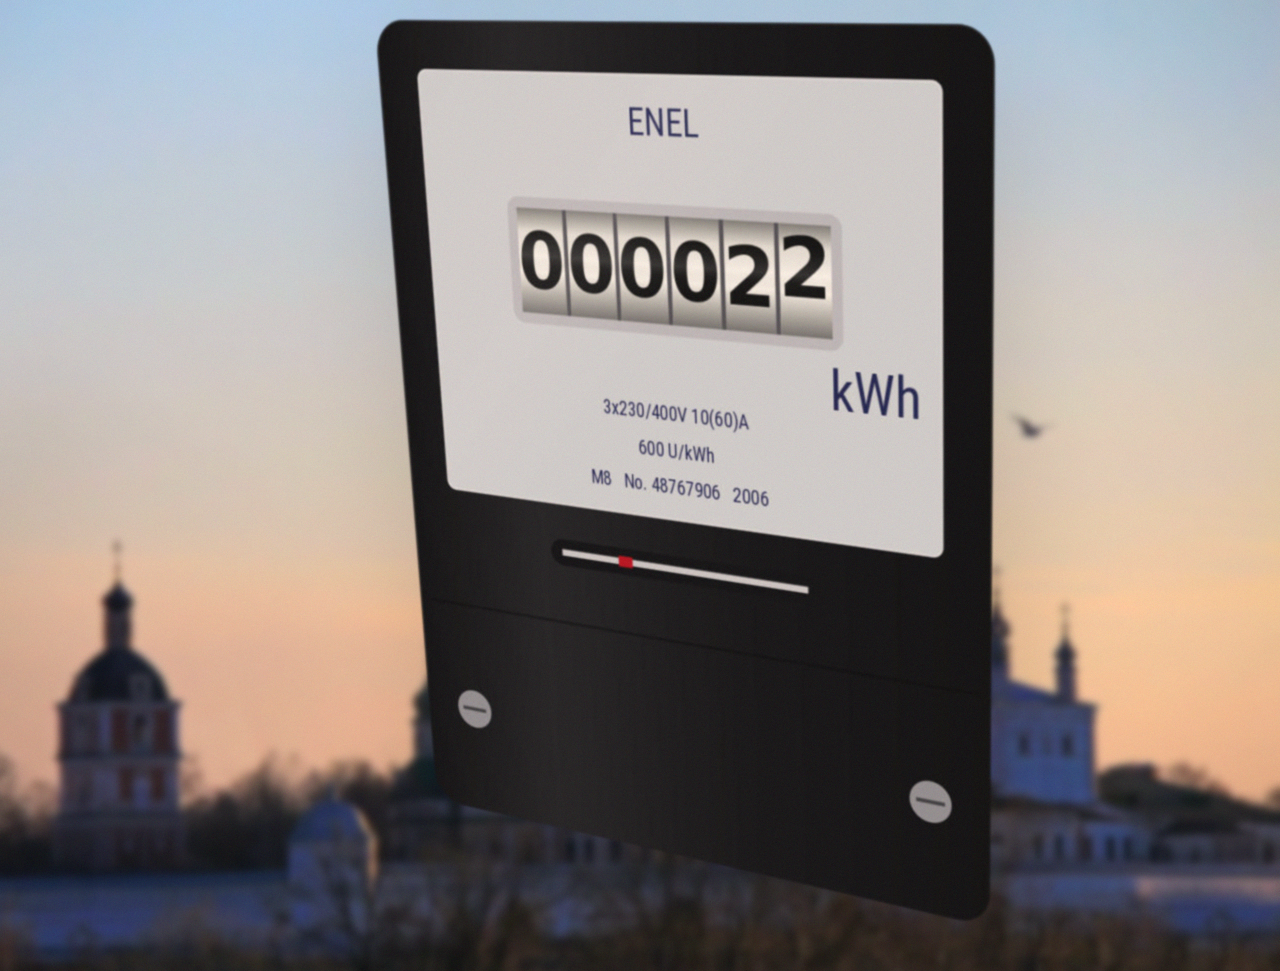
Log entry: 22 kWh
